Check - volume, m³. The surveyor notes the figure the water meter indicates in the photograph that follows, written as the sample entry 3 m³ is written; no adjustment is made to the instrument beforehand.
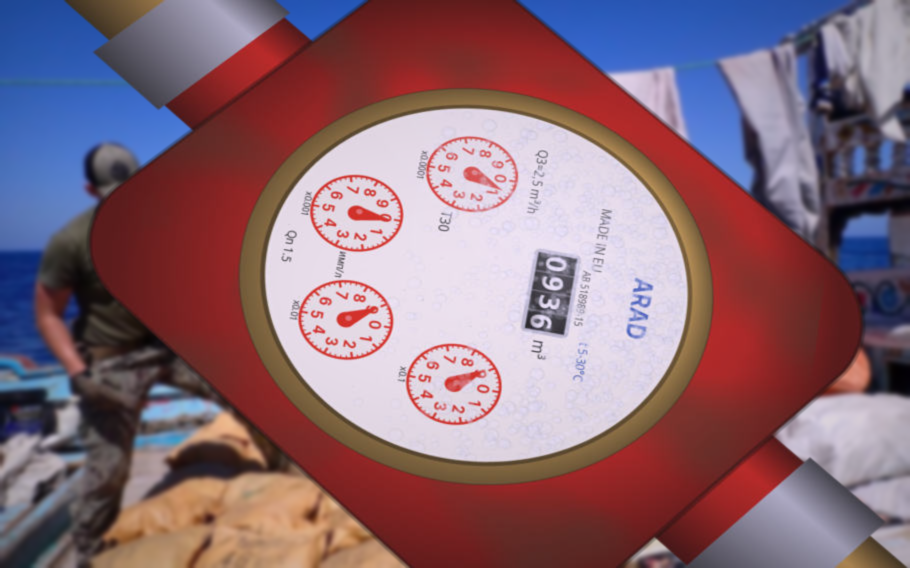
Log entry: 935.8900 m³
